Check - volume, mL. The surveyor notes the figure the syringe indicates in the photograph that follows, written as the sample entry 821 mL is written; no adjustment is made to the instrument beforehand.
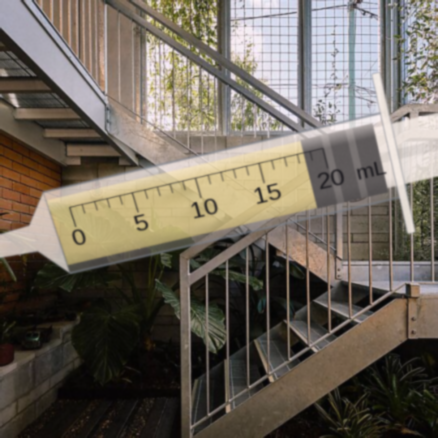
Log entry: 18.5 mL
